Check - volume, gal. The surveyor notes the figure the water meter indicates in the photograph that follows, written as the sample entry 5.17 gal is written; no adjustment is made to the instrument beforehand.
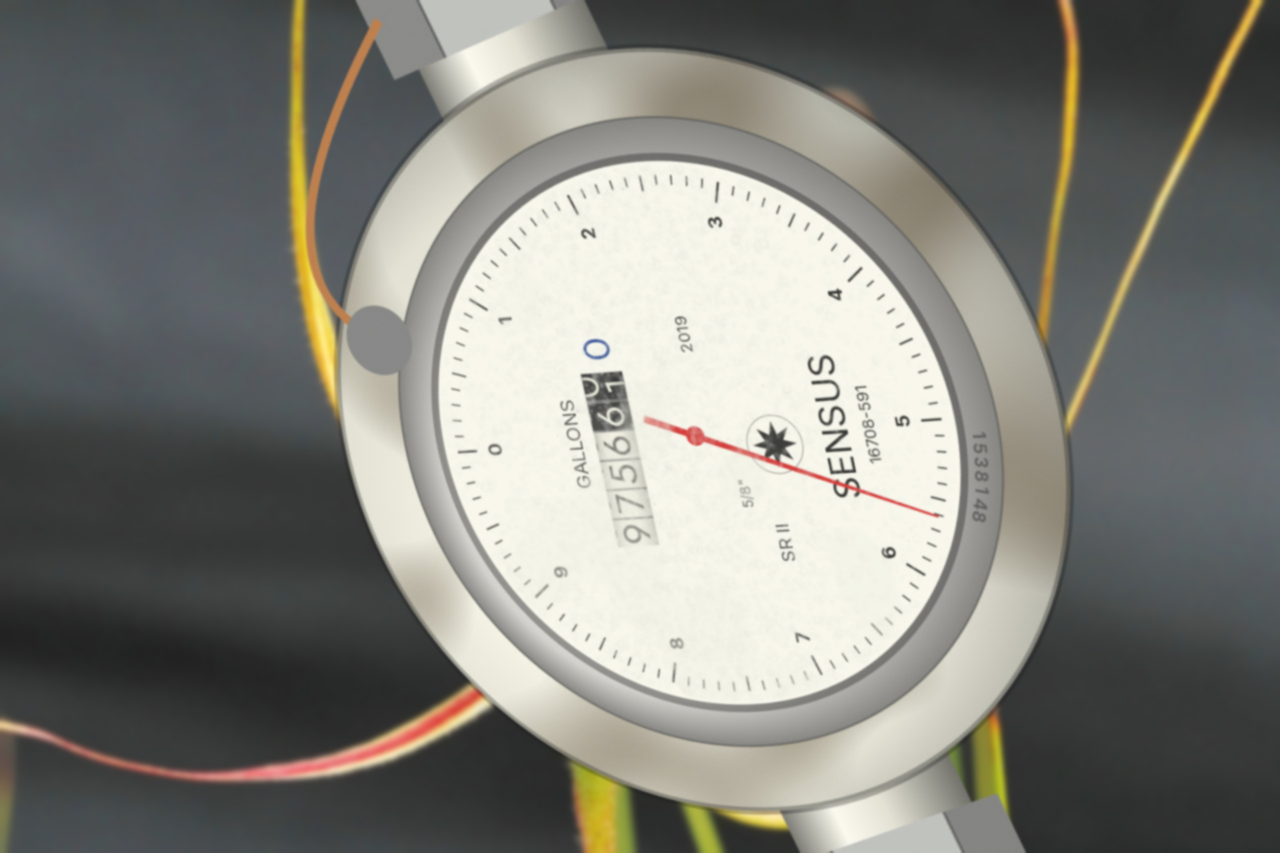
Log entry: 9756605.6 gal
